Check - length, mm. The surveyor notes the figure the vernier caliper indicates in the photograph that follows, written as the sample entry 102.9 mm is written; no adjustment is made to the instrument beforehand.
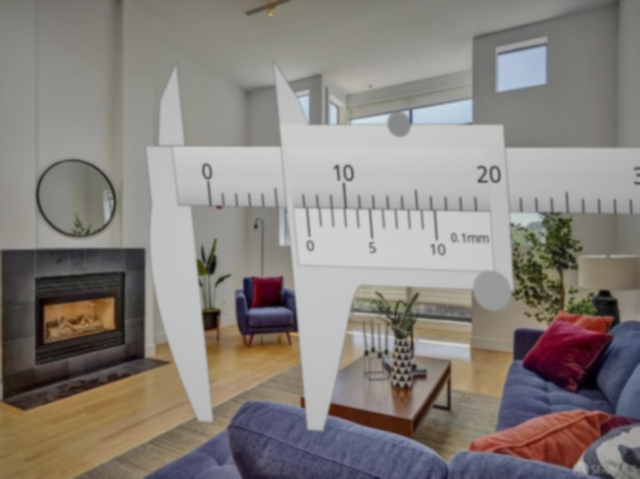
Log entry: 7.2 mm
